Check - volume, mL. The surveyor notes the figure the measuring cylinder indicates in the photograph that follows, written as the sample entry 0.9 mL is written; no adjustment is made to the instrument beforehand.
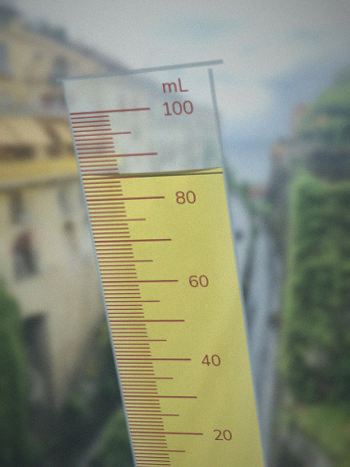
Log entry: 85 mL
